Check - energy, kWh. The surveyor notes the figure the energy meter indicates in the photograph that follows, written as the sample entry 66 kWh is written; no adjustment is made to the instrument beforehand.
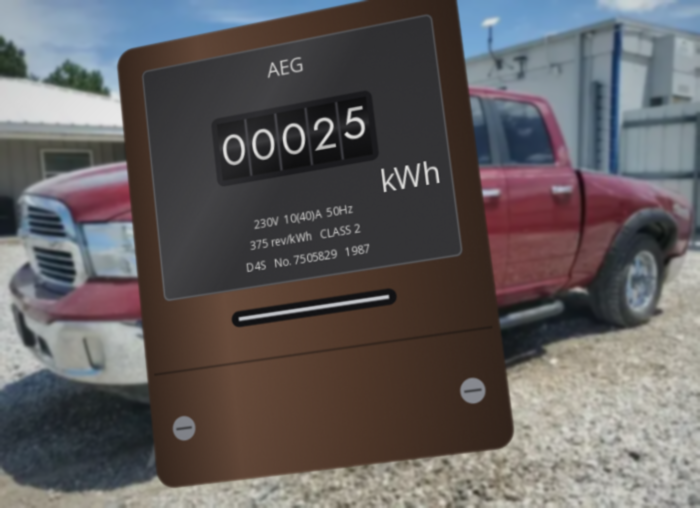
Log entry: 25 kWh
